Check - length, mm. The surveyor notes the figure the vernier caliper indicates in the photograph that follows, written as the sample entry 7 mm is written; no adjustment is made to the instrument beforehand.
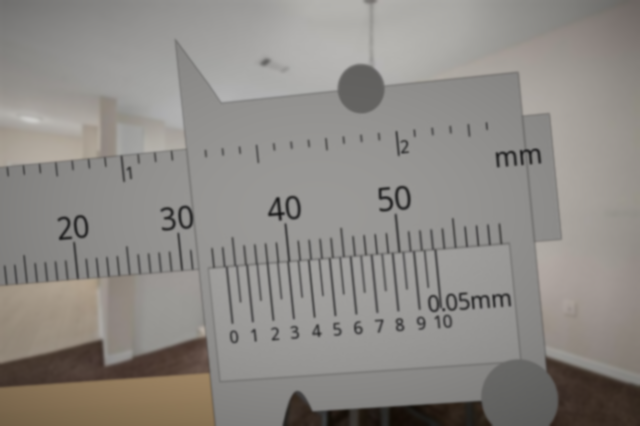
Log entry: 34.2 mm
